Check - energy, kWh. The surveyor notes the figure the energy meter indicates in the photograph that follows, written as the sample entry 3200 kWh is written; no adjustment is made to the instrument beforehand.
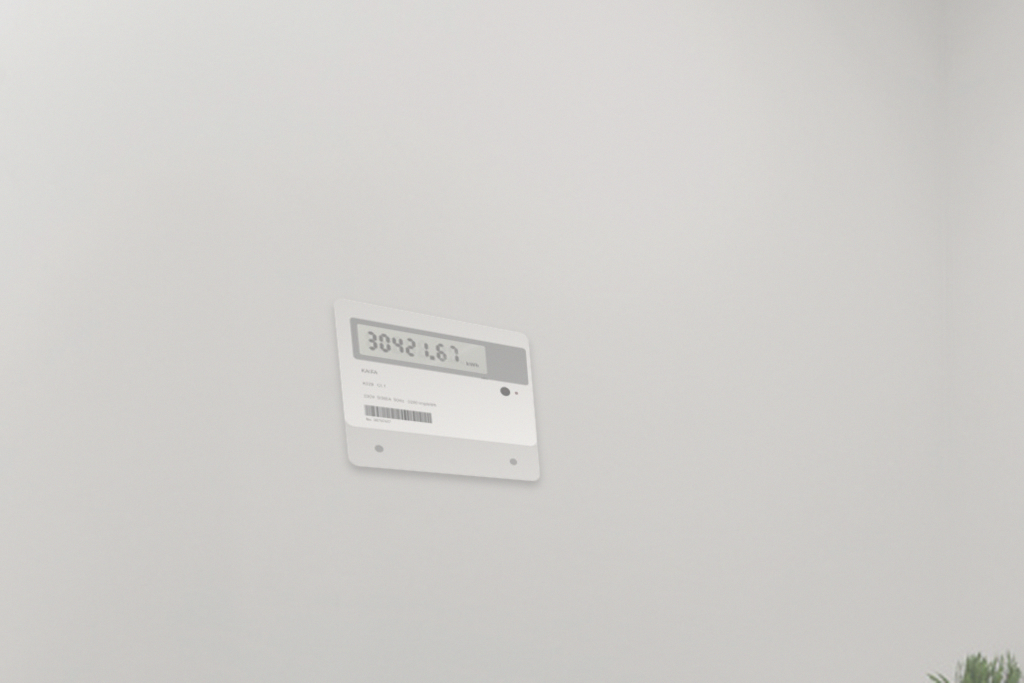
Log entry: 30421.67 kWh
